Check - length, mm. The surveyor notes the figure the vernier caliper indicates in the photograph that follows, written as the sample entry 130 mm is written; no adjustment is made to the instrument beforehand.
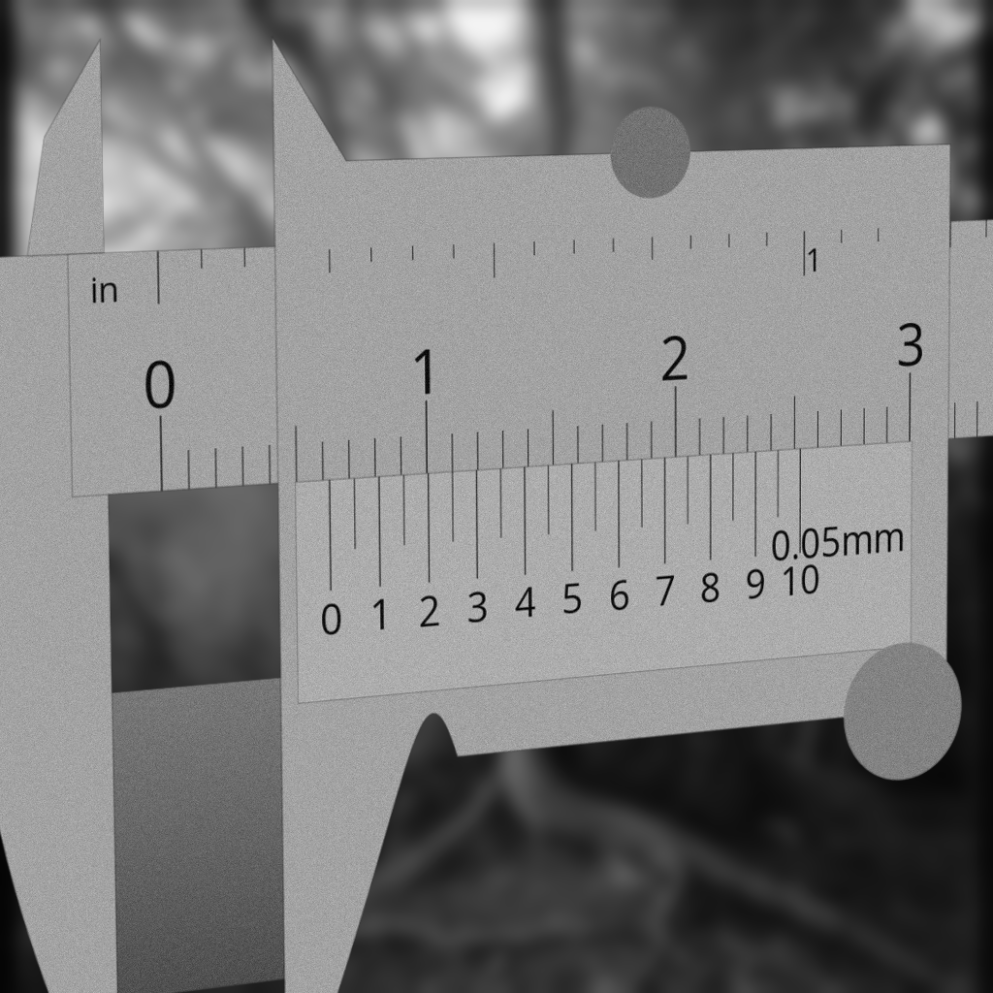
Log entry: 6.25 mm
